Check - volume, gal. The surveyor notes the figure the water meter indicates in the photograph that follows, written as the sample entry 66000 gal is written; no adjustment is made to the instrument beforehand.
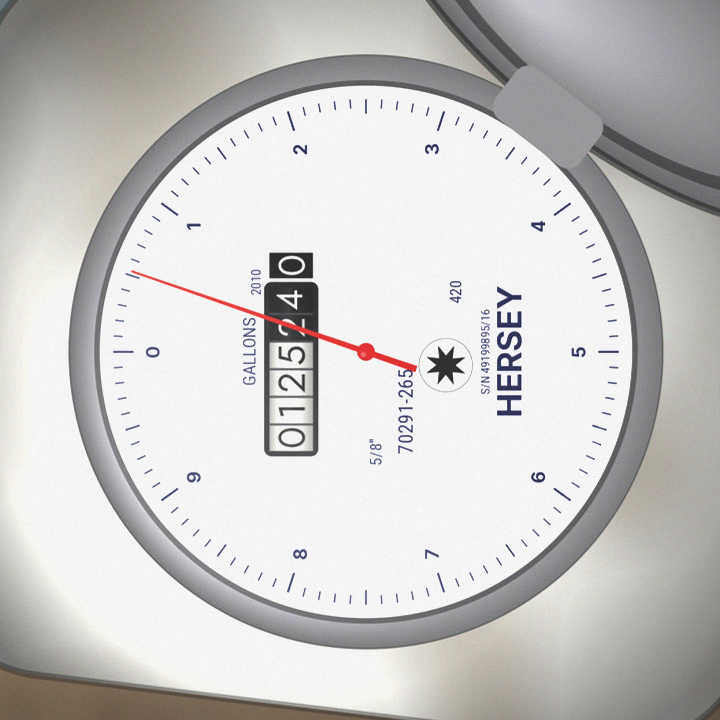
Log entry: 125240.5 gal
